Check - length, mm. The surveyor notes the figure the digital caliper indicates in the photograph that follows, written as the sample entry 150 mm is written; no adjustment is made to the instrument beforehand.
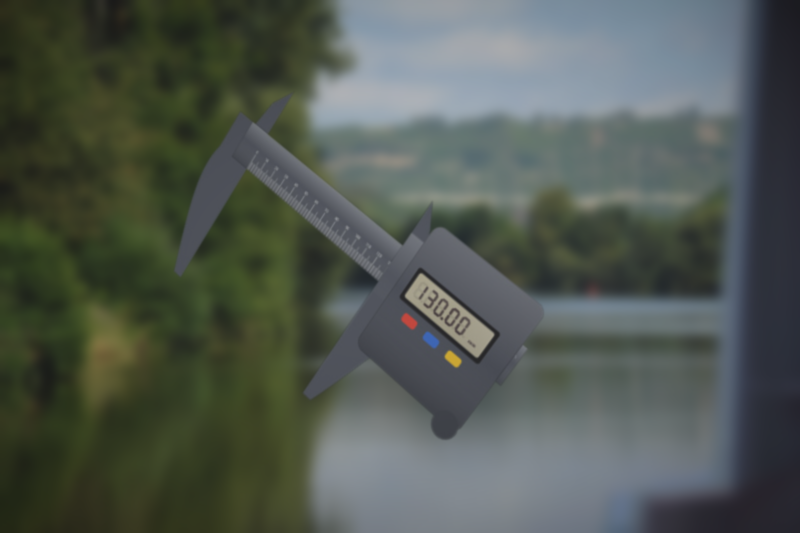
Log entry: 130.00 mm
